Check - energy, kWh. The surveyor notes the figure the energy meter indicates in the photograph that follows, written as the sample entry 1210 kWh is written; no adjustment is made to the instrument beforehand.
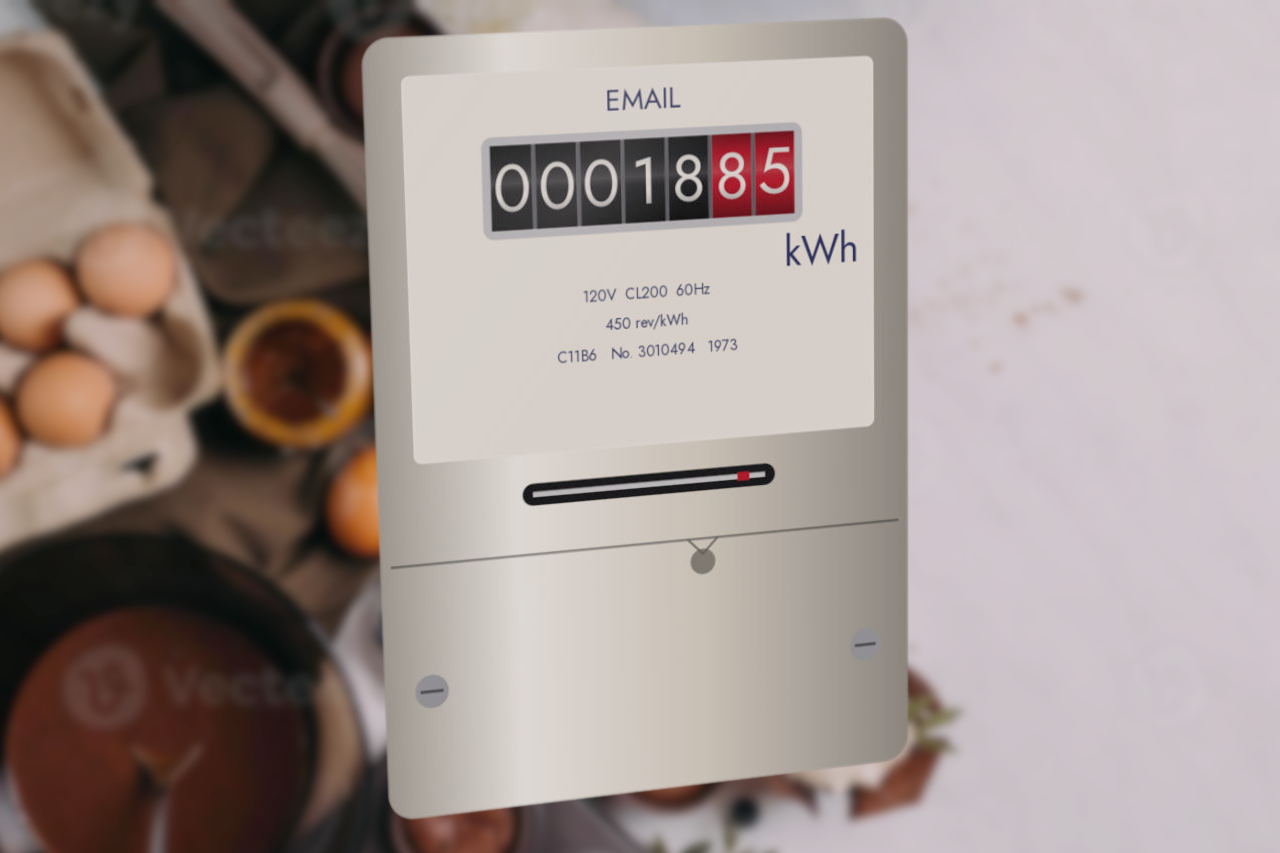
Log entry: 18.85 kWh
